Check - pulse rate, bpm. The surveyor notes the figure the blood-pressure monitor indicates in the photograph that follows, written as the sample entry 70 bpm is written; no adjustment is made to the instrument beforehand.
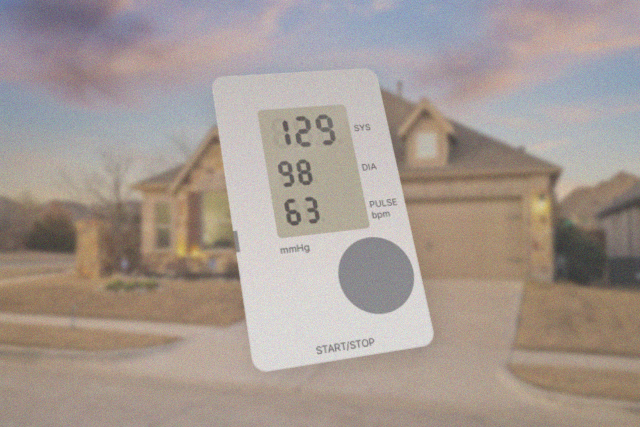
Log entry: 63 bpm
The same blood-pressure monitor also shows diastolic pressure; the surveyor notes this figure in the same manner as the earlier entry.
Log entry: 98 mmHg
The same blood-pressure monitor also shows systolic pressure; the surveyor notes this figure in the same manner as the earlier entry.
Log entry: 129 mmHg
